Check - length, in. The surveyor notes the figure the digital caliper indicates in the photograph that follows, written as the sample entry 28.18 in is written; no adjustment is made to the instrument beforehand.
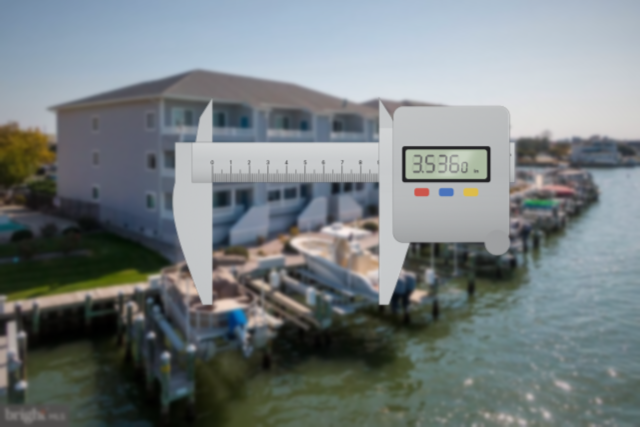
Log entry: 3.5360 in
